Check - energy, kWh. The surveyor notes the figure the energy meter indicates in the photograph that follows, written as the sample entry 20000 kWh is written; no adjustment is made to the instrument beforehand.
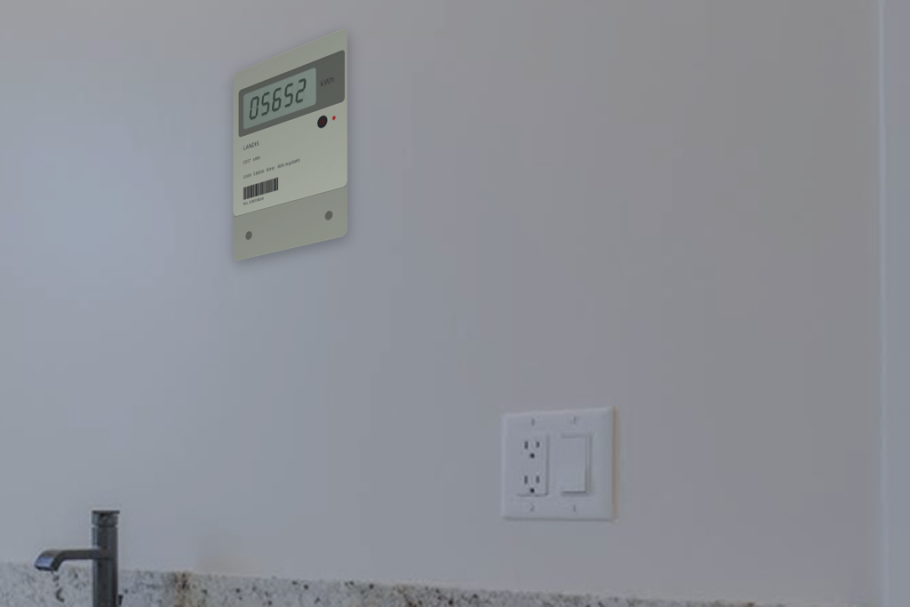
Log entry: 5652 kWh
